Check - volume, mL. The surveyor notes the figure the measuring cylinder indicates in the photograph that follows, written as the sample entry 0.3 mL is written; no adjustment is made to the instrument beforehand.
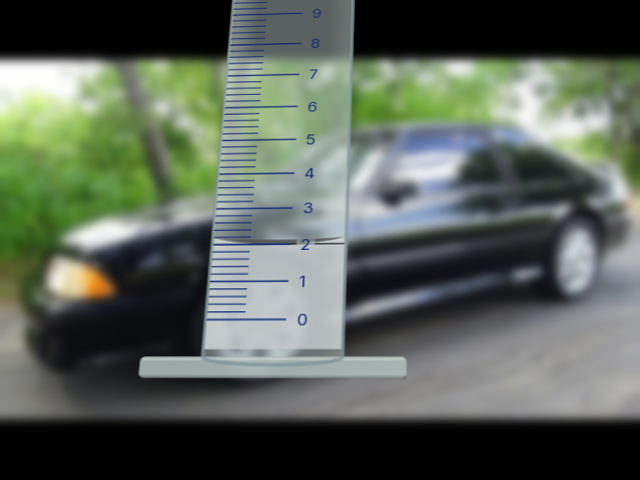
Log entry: 2 mL
